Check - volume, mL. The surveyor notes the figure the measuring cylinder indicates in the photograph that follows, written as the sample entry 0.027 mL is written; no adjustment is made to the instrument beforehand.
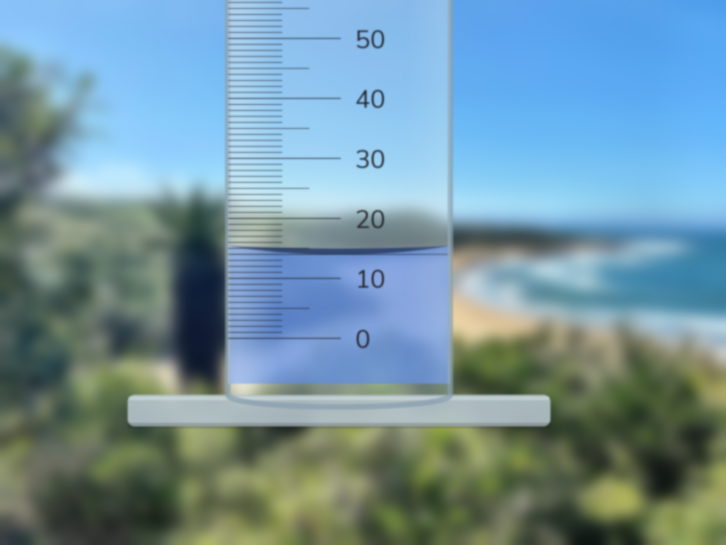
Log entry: 14 mL
